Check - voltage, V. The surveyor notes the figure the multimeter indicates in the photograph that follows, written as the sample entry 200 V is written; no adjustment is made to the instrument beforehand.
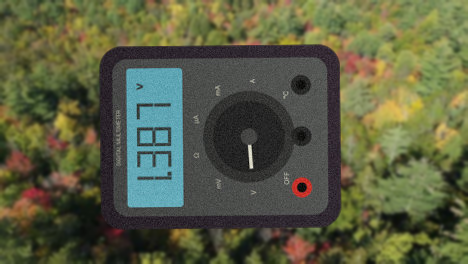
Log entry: 1.387 V
